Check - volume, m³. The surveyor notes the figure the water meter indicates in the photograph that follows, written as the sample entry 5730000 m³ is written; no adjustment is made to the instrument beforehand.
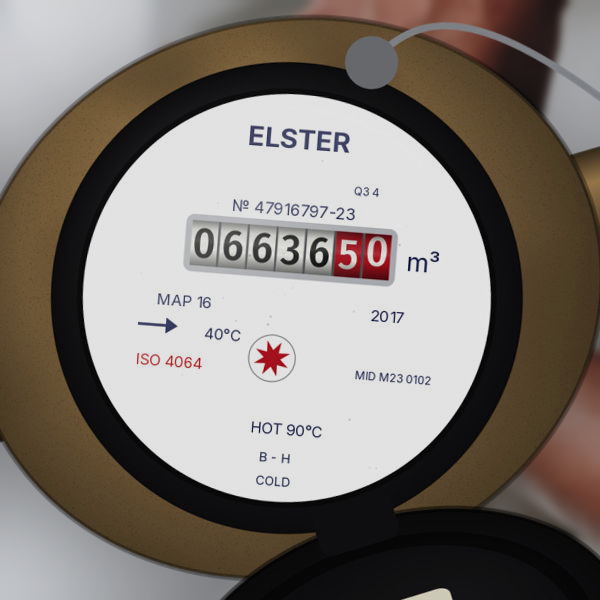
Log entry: 6636.50 m³
